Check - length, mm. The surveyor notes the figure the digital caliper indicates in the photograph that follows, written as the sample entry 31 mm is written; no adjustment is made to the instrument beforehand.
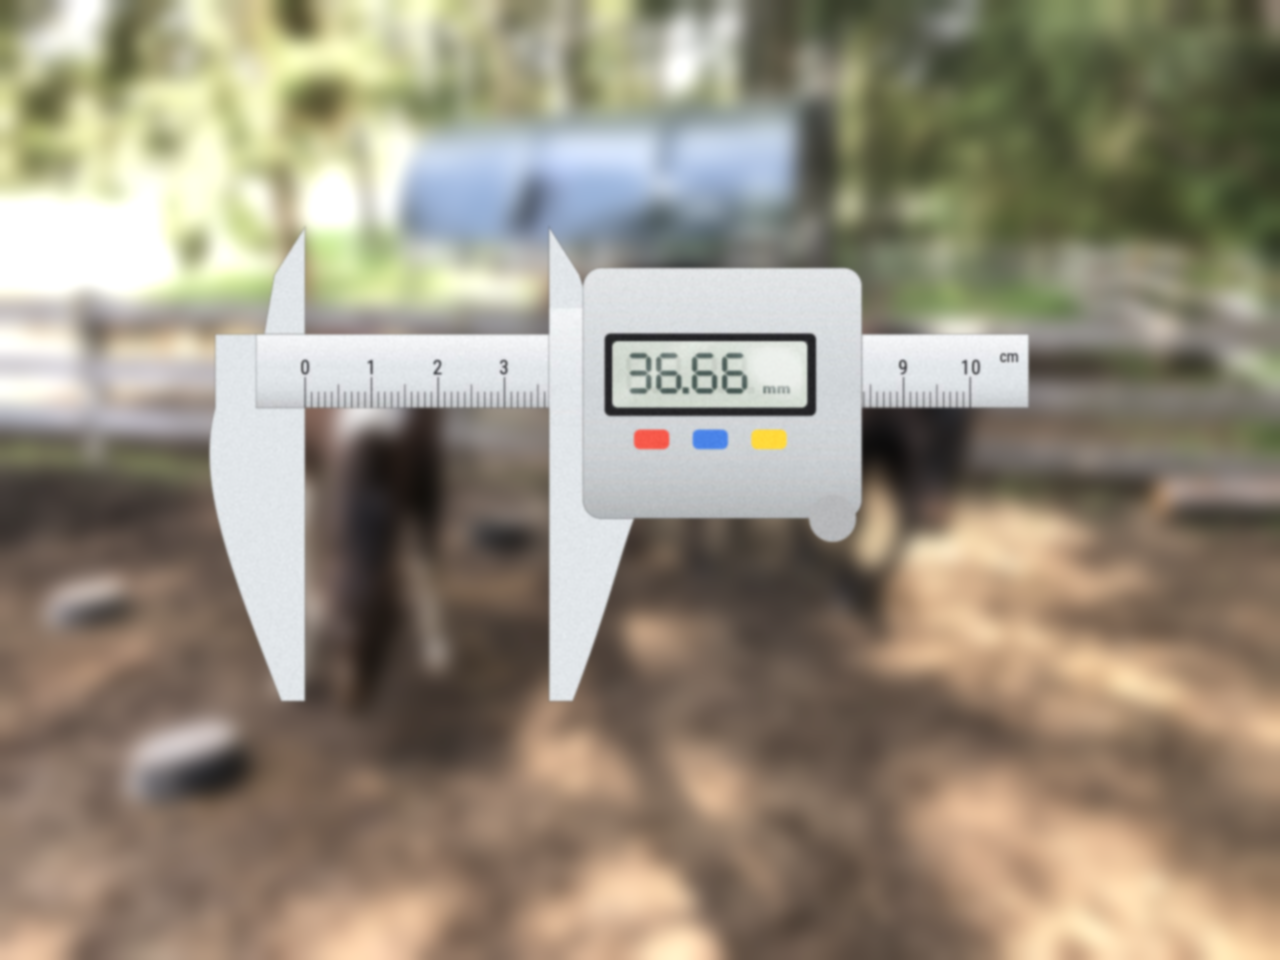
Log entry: 36.66 mm
